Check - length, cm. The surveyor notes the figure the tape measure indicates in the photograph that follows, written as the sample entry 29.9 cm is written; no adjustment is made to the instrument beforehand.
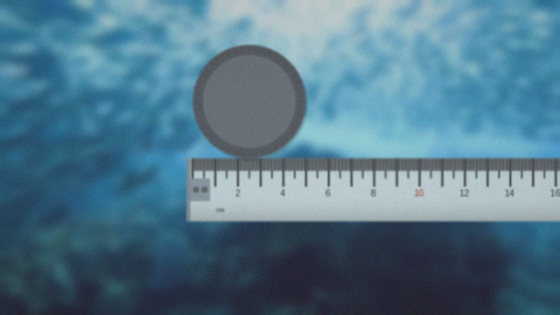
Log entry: 5 cm
